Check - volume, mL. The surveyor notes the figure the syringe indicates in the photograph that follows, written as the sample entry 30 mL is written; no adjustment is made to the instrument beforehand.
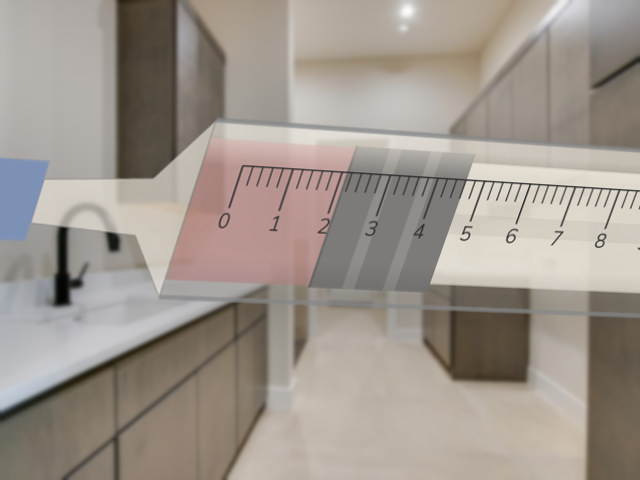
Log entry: 2.1 mL
